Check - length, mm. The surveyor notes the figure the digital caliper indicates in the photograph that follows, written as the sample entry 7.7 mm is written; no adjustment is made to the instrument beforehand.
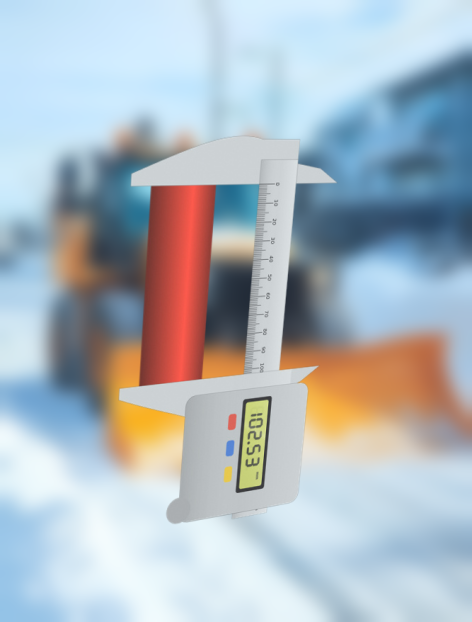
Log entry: 102.53 mm
